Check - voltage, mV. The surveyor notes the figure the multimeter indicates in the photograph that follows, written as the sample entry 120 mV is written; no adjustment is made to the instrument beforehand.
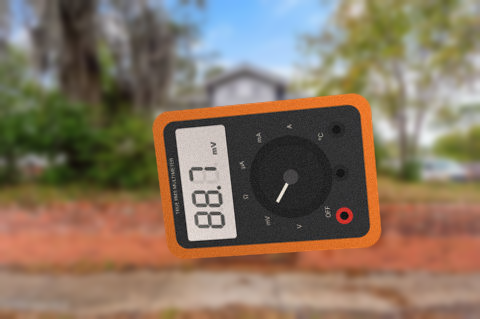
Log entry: 88.7 mV
